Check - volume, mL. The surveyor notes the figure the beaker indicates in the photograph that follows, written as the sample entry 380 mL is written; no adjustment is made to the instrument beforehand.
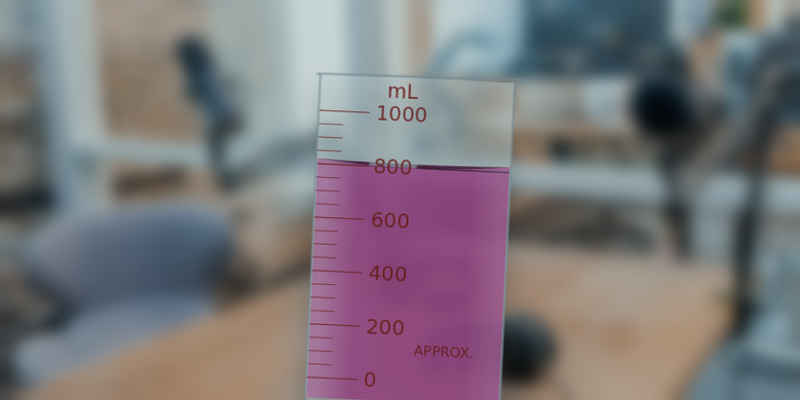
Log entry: 800 mL
